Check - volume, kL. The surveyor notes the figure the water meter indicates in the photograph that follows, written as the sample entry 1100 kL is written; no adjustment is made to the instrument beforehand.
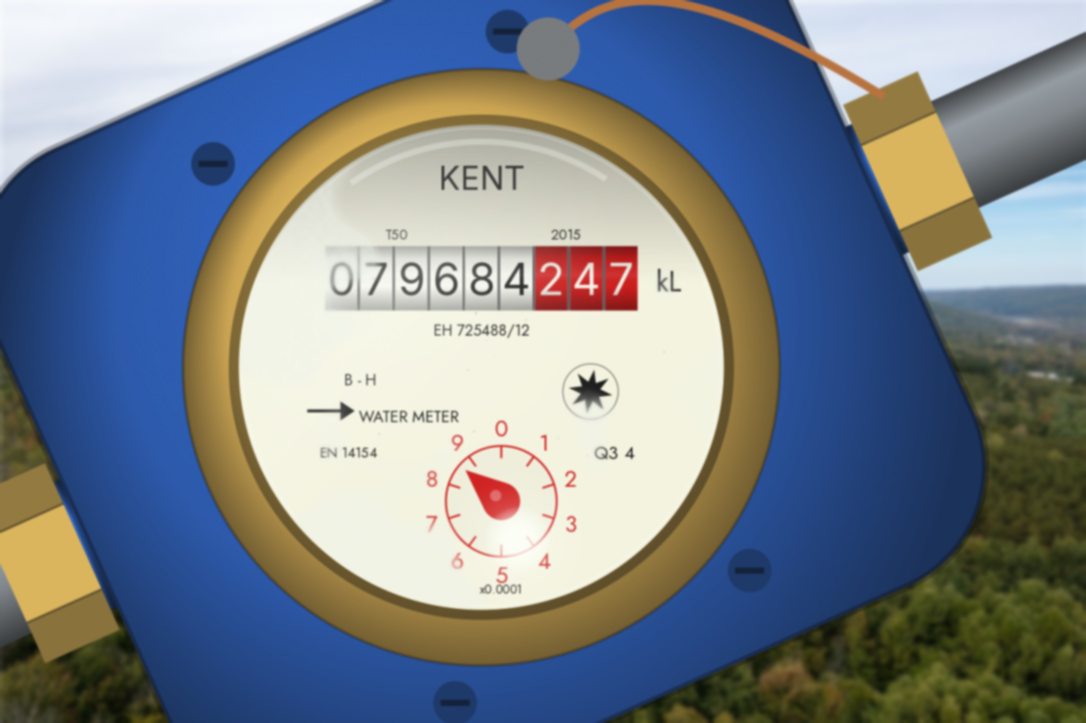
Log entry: 79684.2478 kL
